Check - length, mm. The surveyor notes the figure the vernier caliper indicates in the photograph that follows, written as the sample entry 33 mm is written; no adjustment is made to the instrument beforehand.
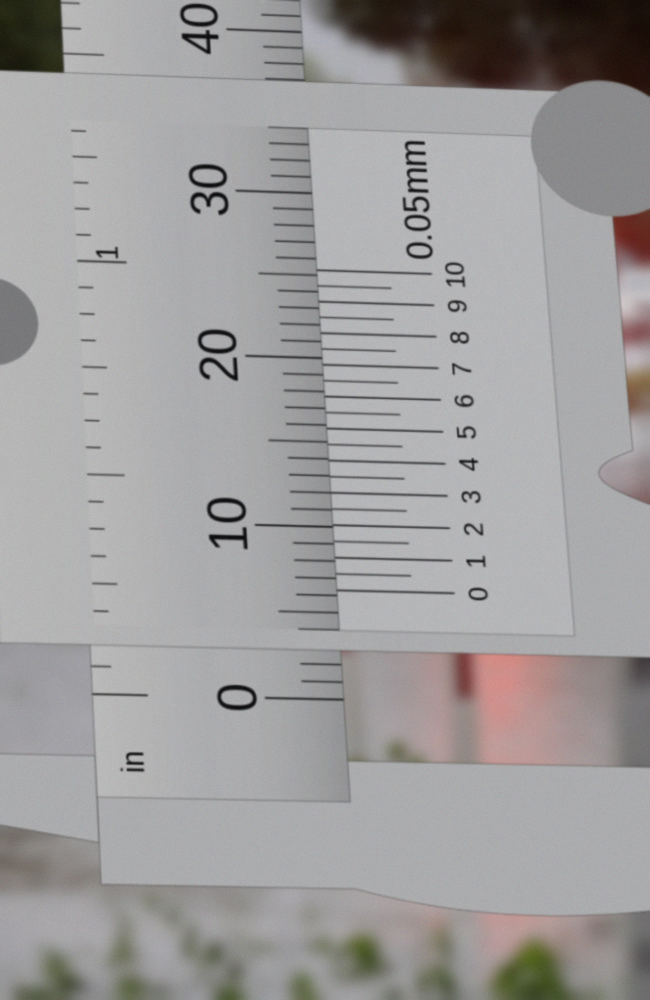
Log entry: 6.3 mm
